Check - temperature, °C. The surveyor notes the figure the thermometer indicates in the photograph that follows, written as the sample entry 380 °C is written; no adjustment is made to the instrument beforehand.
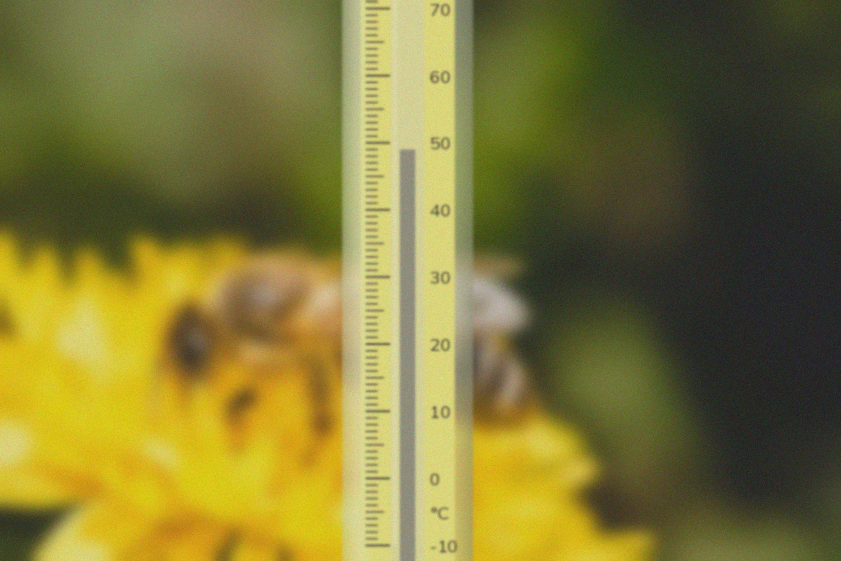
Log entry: 49 °C
